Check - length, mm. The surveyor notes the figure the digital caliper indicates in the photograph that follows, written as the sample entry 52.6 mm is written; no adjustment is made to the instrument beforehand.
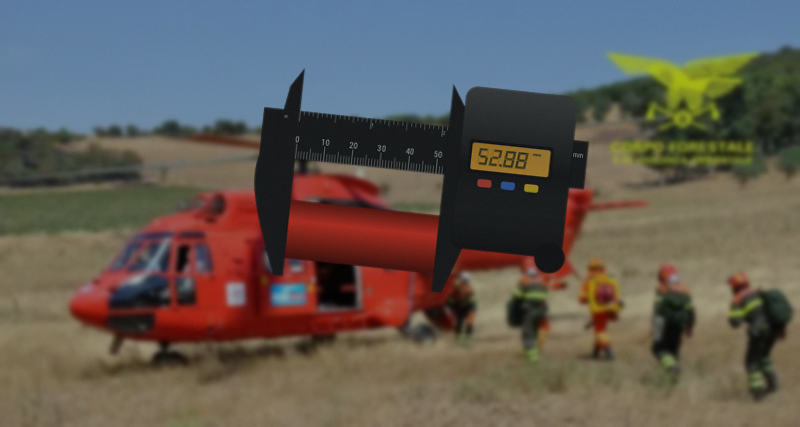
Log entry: 52.88 mm
